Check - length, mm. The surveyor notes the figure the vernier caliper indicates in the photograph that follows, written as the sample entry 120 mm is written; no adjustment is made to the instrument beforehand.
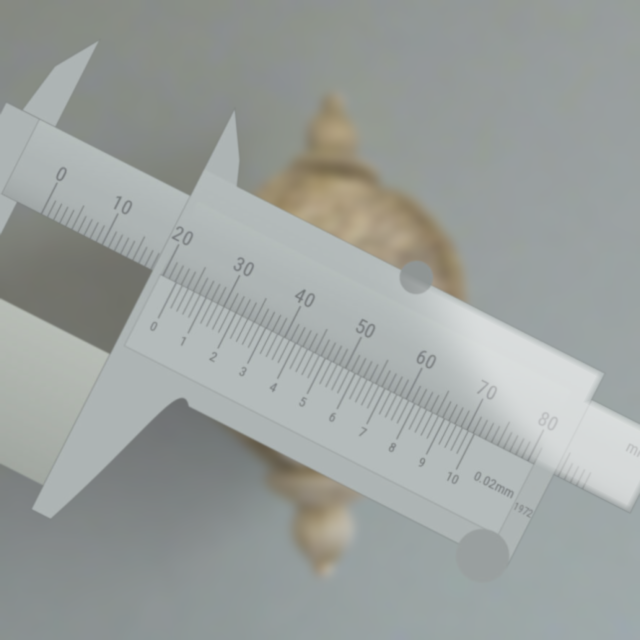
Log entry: 22.2 mm
